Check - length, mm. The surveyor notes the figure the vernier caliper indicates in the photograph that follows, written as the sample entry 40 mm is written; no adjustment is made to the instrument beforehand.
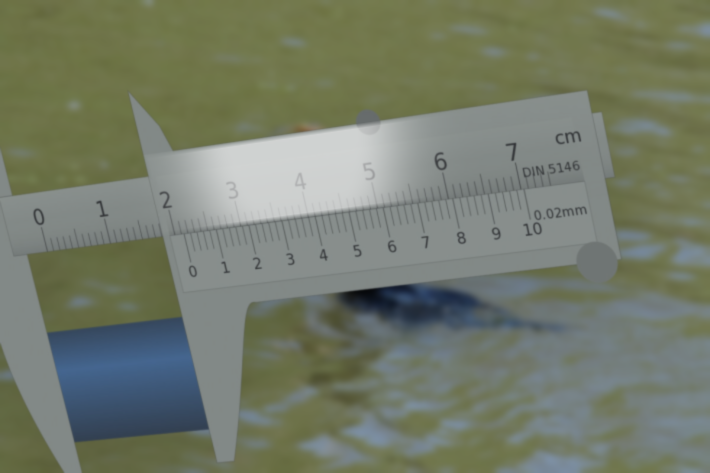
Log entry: 21.4 mm
